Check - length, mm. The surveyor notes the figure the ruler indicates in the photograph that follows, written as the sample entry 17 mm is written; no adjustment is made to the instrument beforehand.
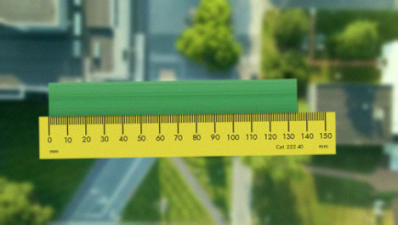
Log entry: 135 mm
